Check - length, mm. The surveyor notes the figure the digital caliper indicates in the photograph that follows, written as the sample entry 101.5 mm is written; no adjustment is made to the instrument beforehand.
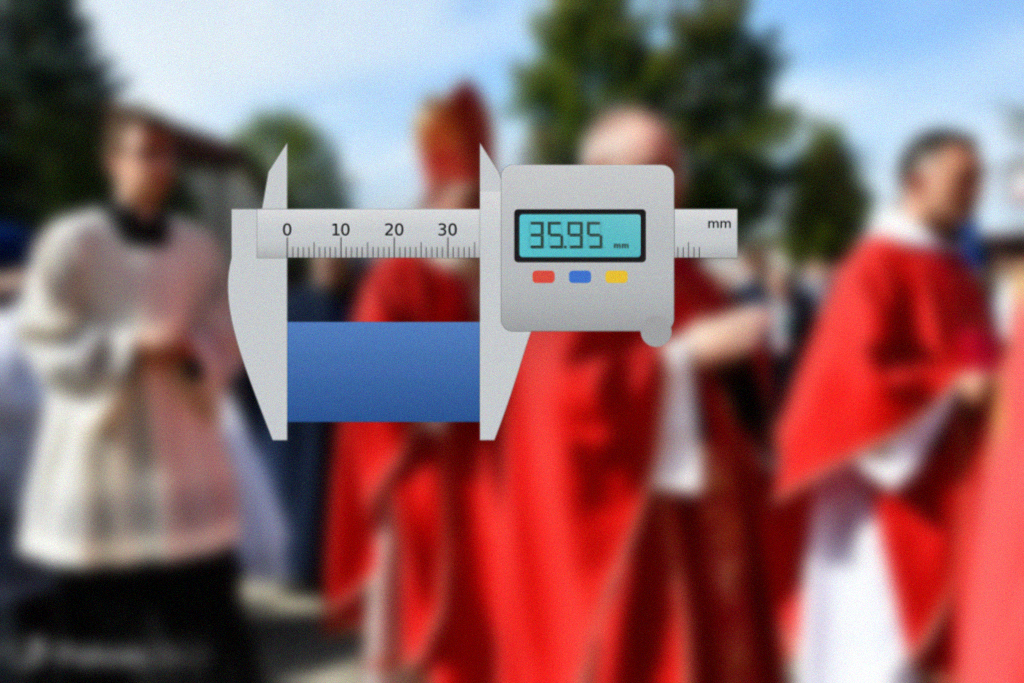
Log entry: 35.95 mm
